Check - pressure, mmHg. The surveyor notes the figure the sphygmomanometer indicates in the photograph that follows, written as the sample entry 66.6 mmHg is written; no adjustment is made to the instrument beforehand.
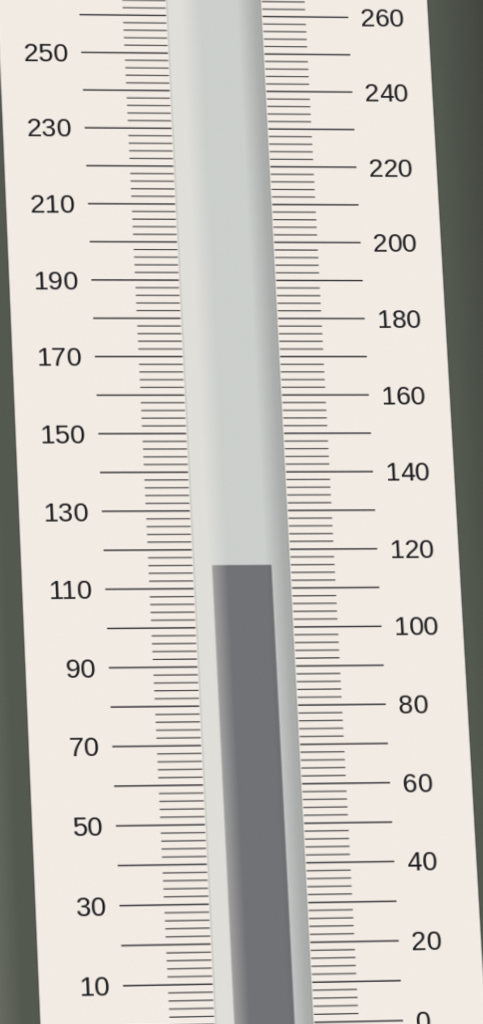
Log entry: 116 mmHg
